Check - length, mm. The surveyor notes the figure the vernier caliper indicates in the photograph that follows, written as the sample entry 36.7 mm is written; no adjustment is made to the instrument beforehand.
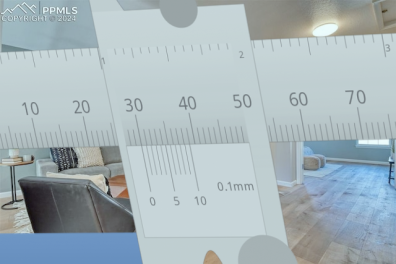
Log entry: 30.0 mm
